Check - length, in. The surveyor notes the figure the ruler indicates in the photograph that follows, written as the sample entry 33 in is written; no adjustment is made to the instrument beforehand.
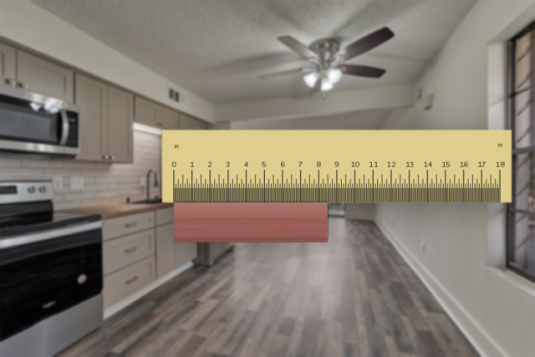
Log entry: 8.5 in
